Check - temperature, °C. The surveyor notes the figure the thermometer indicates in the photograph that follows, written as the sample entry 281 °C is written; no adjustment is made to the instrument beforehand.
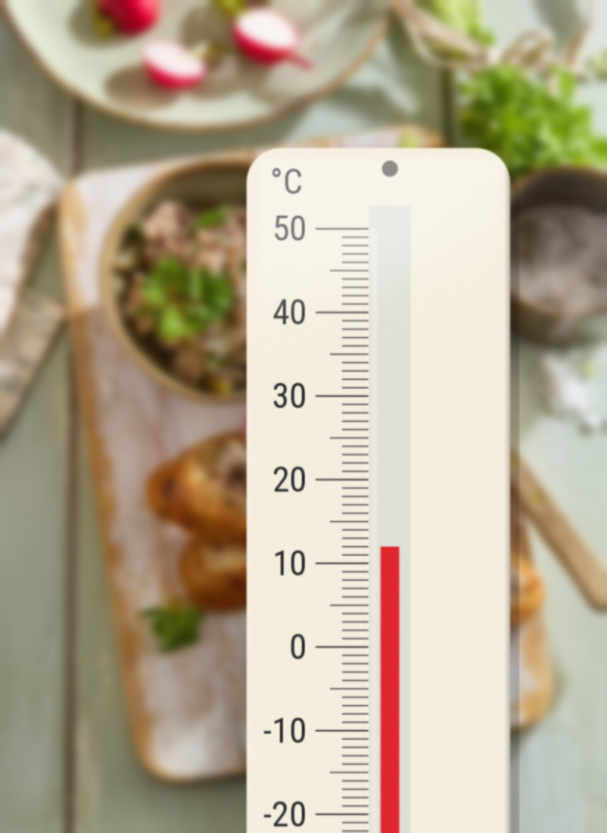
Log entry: 12 °C
